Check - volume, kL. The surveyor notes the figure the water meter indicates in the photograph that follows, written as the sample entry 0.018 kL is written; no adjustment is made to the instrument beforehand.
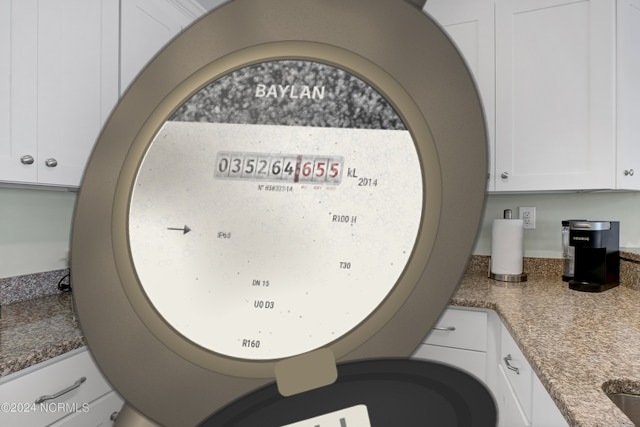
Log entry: 35264.655 kL
